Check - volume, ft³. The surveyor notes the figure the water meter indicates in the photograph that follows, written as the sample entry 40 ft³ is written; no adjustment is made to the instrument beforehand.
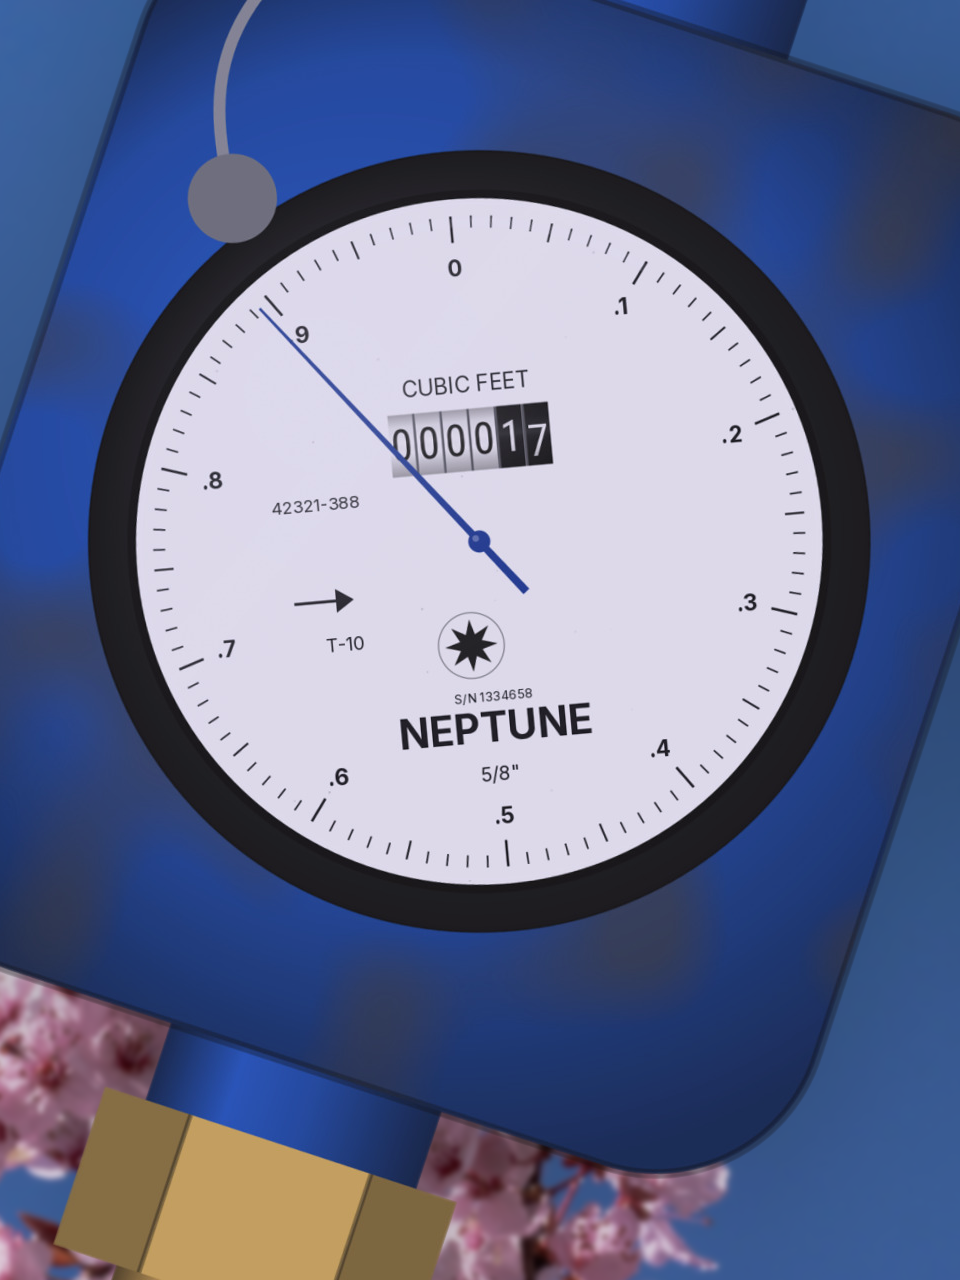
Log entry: 16.89 ft³
